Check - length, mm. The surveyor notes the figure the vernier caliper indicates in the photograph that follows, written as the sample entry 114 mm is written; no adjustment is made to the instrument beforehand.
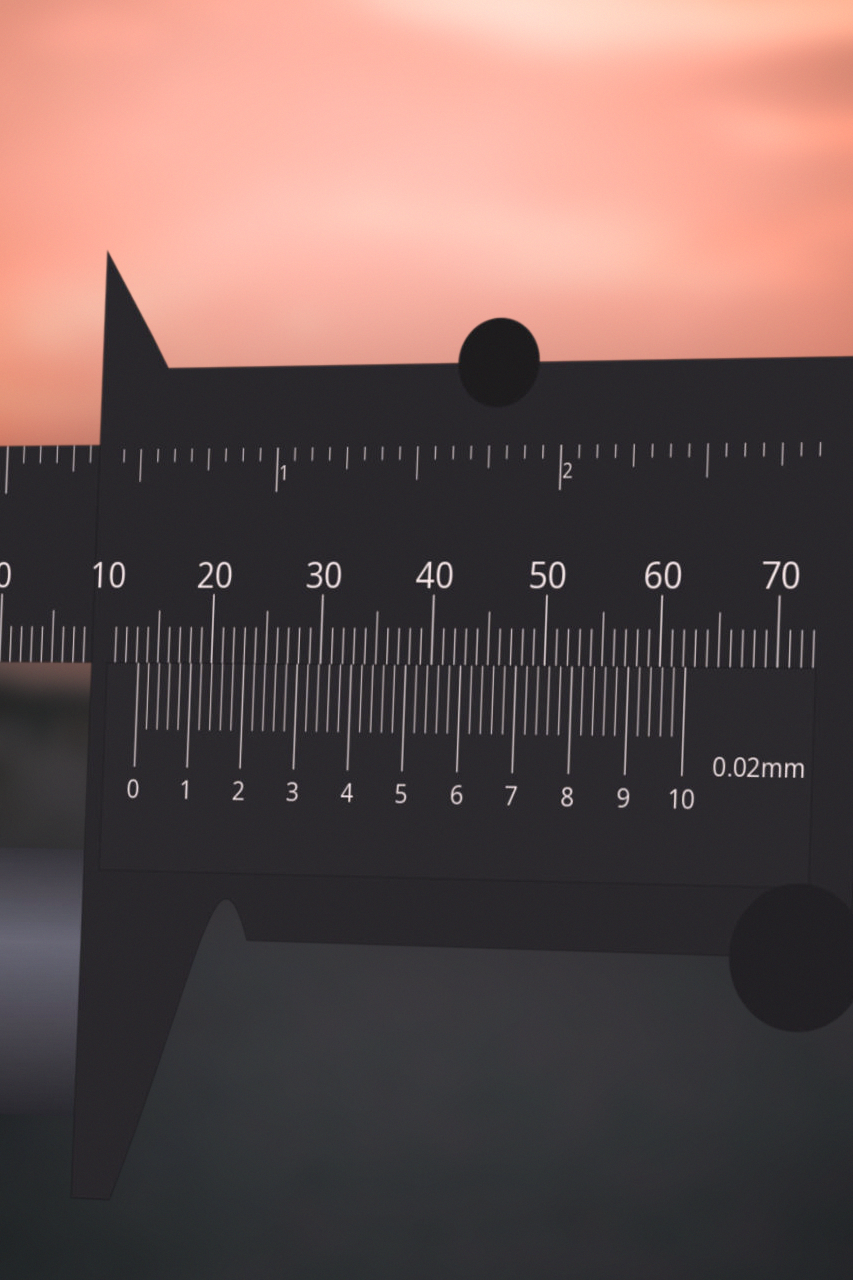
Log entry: 13.2 mm
